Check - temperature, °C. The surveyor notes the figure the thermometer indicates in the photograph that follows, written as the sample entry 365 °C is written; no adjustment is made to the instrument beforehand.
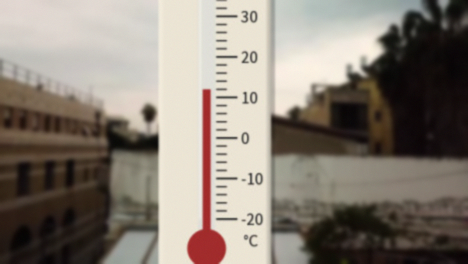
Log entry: 12 °C
